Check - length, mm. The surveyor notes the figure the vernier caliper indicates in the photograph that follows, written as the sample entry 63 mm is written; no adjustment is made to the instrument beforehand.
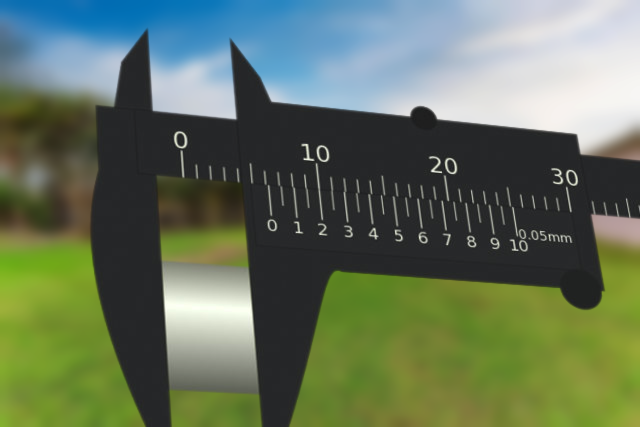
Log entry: 6.2 mm
